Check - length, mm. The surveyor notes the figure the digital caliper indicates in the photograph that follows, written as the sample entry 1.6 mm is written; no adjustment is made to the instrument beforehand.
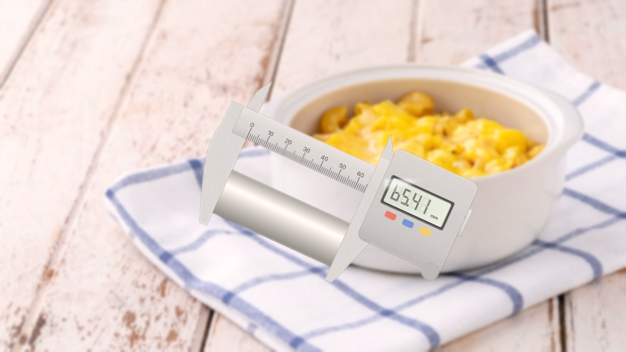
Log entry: 65.41 mm
